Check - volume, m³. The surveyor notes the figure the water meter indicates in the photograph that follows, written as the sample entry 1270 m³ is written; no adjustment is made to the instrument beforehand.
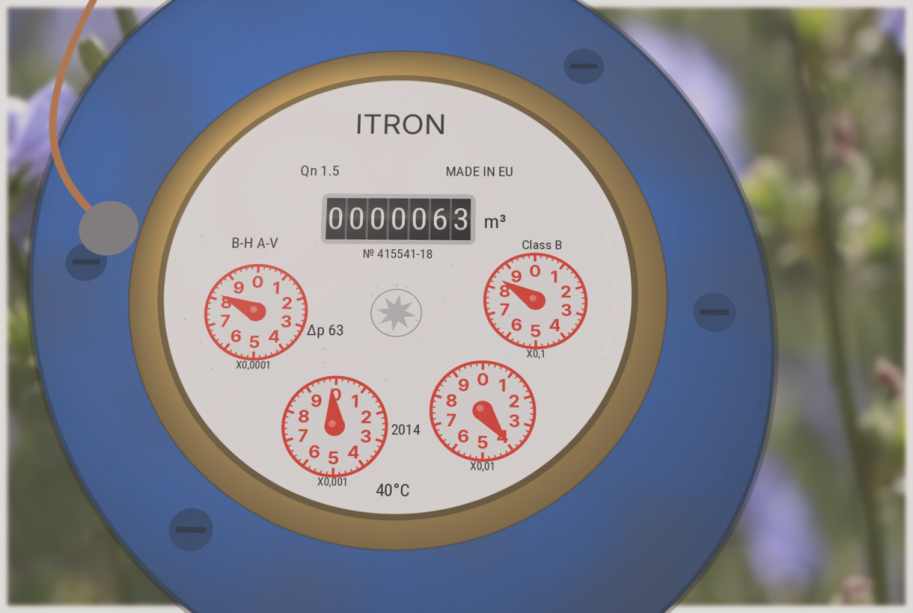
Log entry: 63.8398 m³
